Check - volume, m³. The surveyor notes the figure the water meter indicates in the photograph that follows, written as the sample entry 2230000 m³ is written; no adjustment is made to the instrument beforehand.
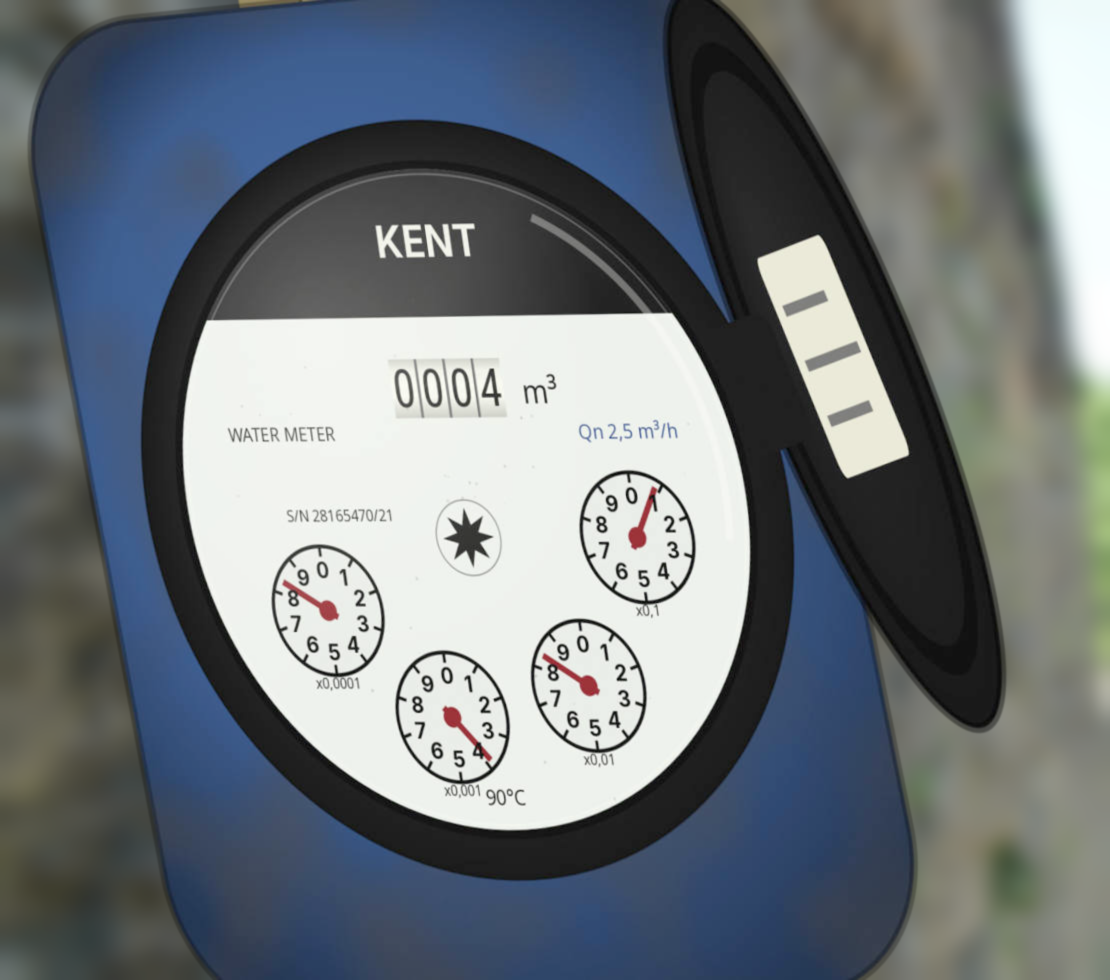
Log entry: 4.0838 m³
